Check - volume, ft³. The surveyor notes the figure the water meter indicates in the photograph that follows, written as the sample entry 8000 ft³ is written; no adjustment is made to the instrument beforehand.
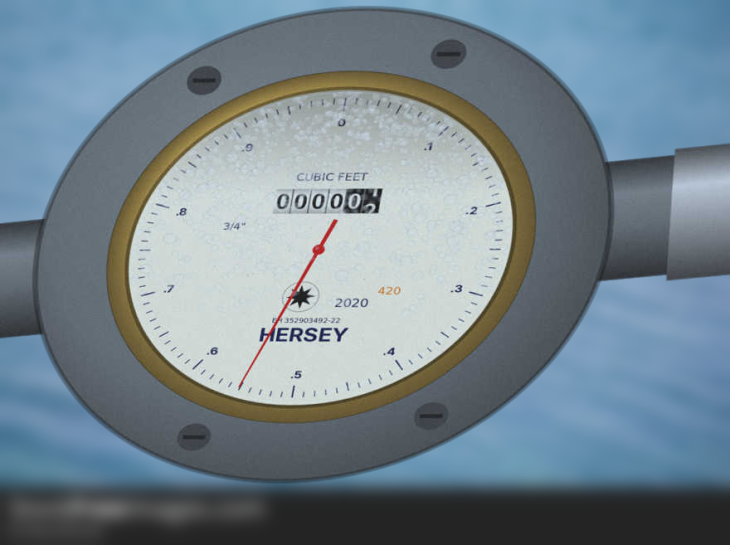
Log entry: 1.55 ft³
